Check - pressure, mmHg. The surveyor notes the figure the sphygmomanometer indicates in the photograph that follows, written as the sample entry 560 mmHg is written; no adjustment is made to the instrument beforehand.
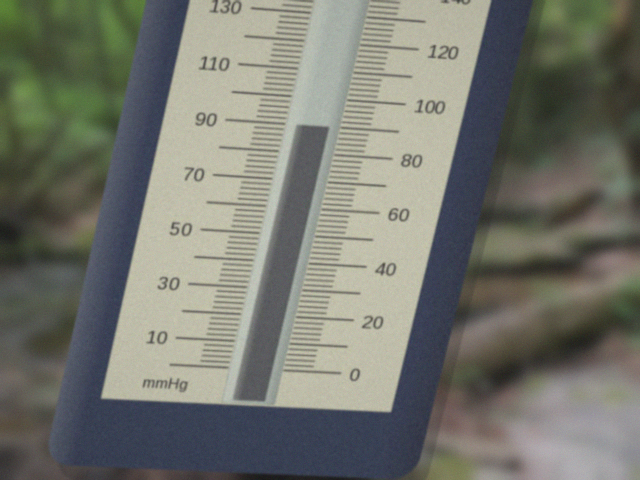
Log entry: 90 mmHg
